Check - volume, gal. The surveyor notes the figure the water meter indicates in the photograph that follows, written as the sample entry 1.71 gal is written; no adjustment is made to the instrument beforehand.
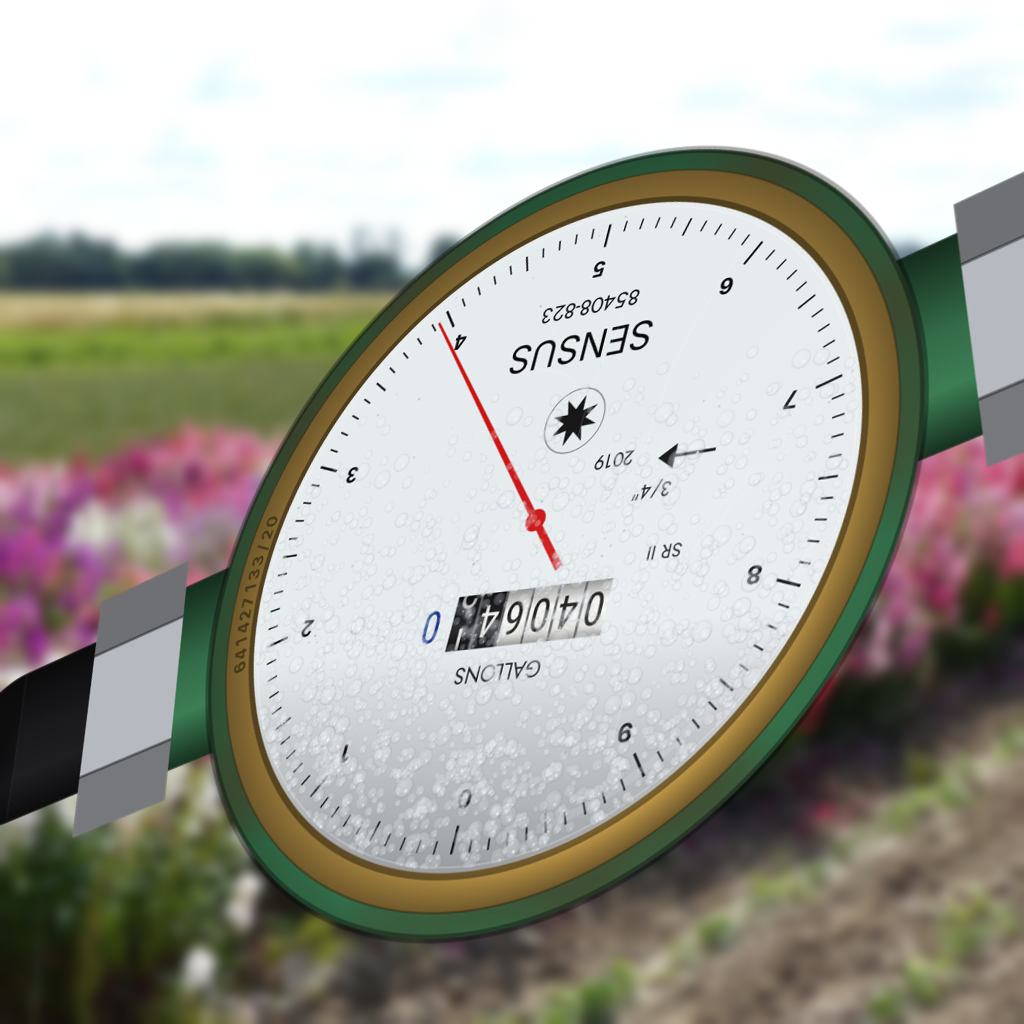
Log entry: 406413.9 gal
